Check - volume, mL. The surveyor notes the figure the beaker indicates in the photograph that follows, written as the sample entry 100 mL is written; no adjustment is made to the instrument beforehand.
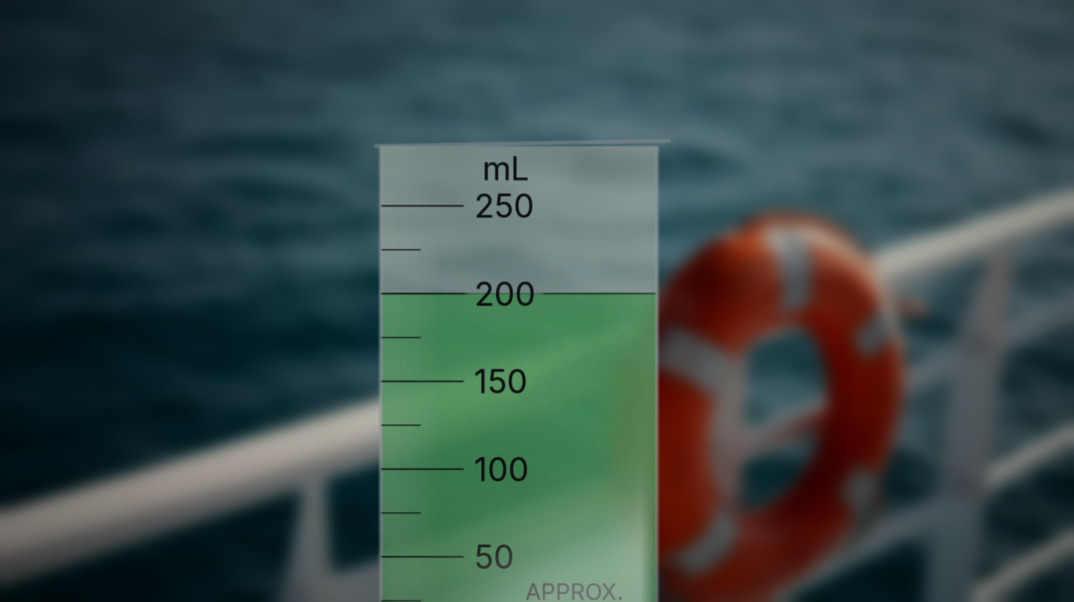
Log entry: 200 mL
